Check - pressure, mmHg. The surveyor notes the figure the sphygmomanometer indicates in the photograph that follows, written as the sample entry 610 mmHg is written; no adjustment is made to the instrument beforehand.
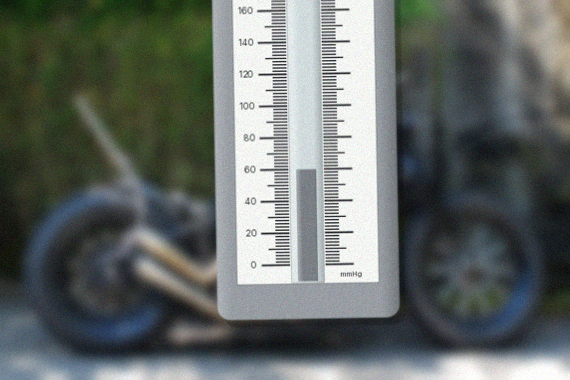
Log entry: 60 mmHg
